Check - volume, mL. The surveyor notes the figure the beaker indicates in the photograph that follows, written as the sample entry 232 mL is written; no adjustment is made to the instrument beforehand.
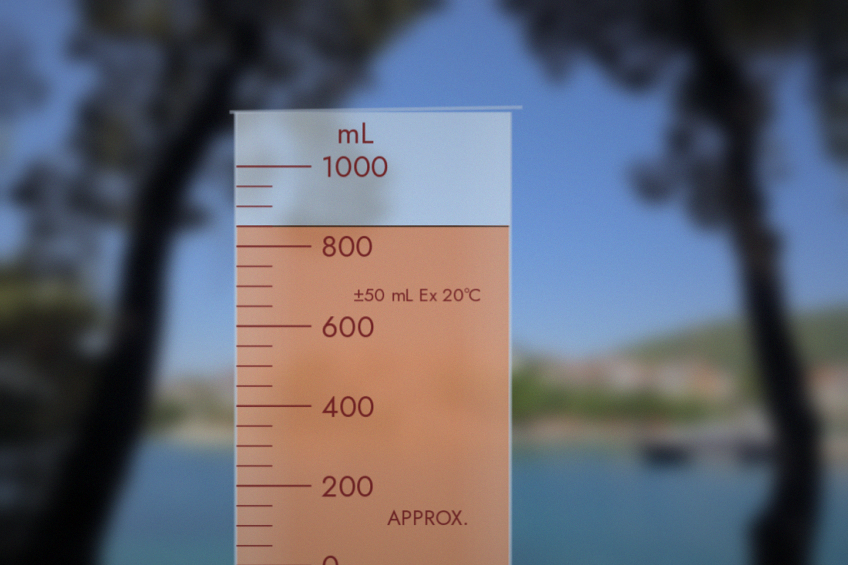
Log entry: 850 mL
